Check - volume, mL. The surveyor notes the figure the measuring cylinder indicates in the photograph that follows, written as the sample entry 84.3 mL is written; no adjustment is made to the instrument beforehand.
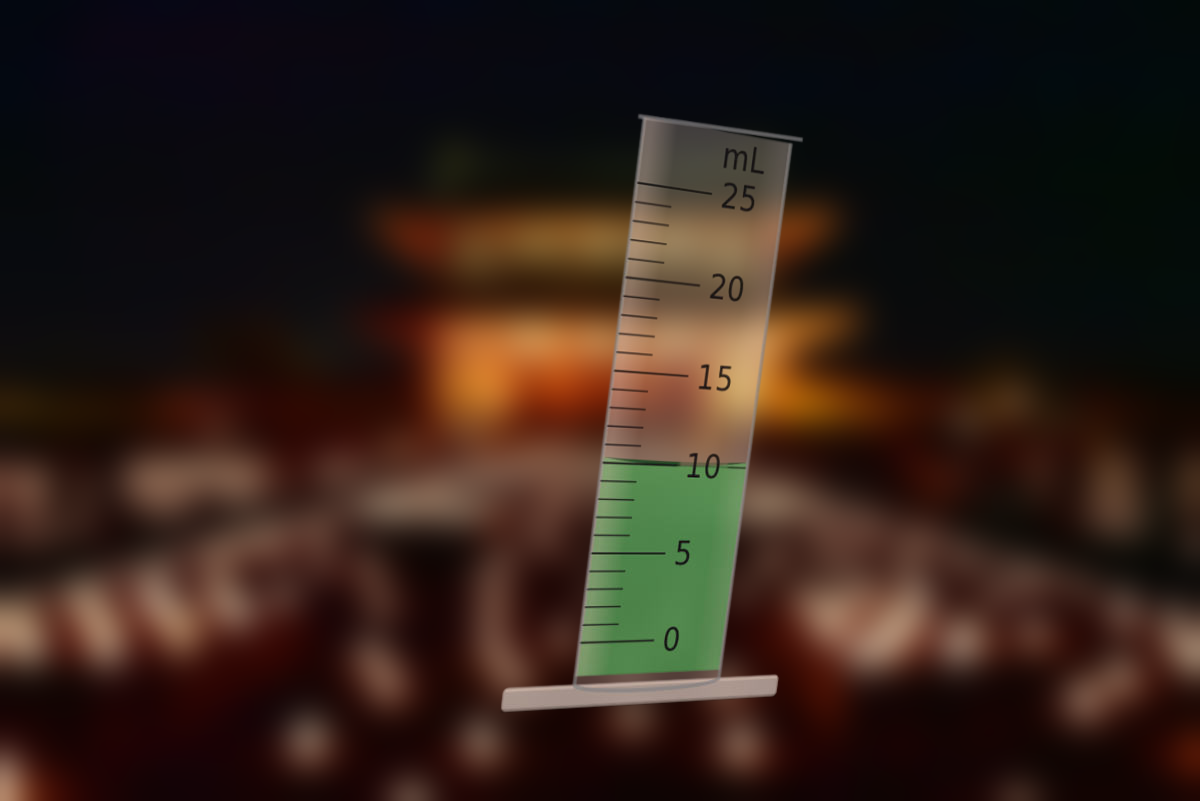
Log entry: 10 mL
